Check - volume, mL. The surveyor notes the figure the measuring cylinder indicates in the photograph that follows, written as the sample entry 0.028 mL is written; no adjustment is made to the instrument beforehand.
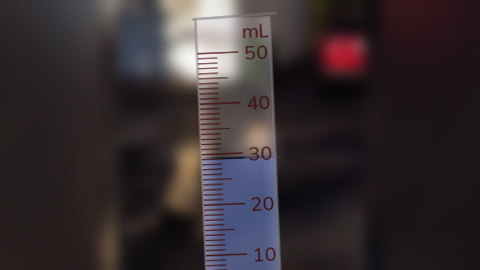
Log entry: 29 mL
